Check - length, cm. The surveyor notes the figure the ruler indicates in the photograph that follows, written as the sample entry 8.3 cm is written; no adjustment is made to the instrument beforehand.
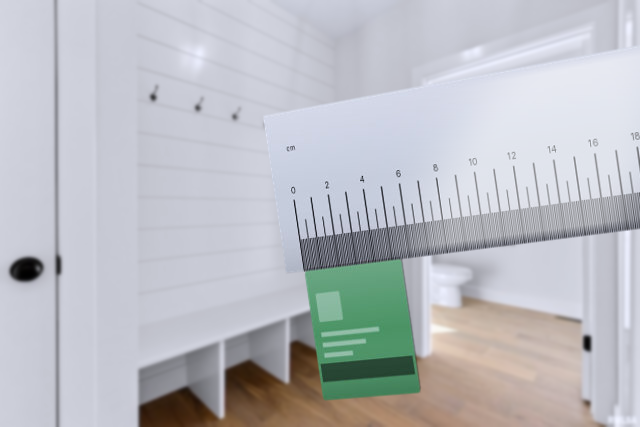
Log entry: 5.5 cm
